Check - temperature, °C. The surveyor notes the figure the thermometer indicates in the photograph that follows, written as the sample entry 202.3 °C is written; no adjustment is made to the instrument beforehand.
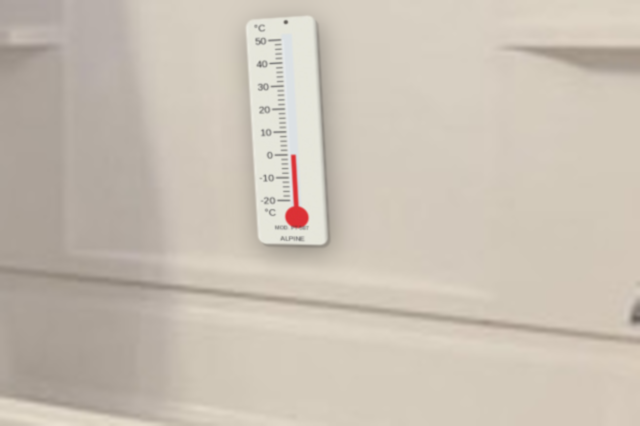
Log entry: 0 °C
